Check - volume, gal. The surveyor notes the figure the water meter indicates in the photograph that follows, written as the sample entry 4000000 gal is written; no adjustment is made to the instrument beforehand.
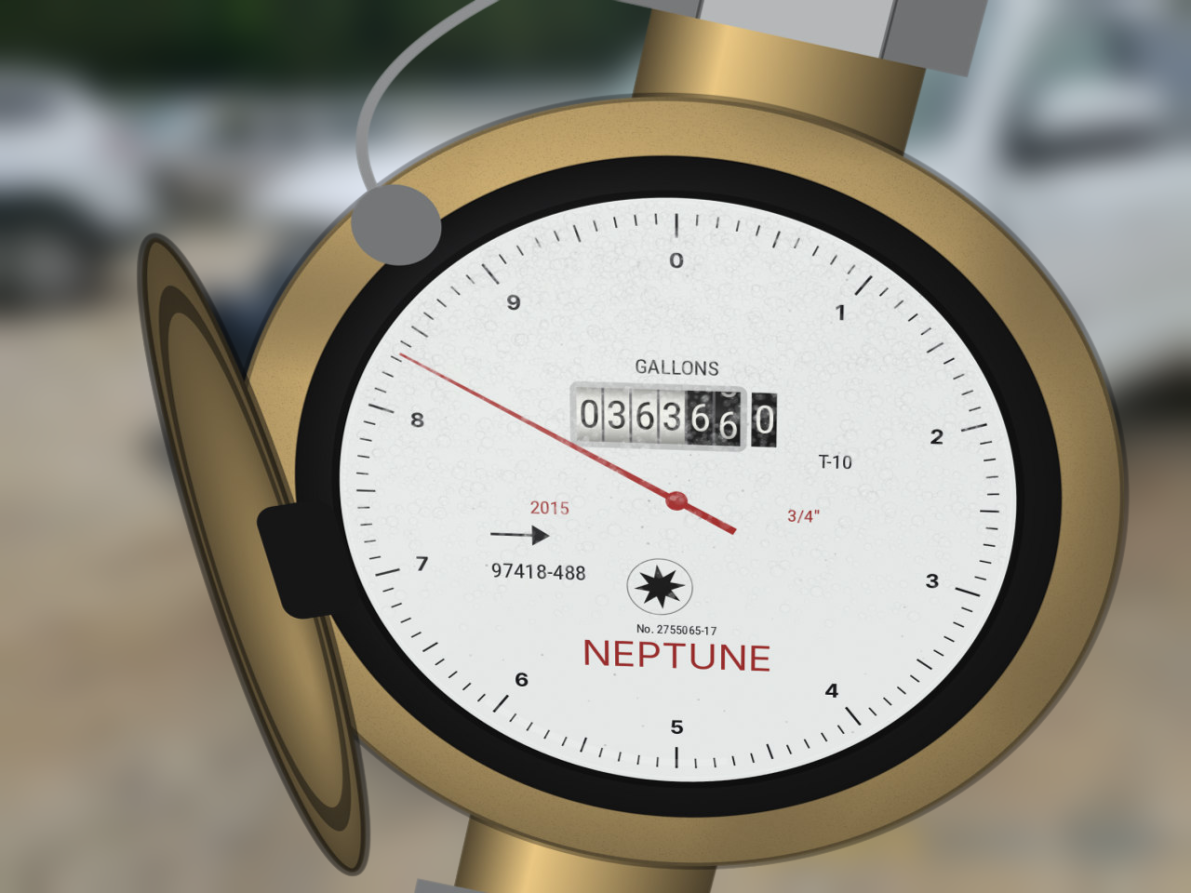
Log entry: 363658.3 gal
